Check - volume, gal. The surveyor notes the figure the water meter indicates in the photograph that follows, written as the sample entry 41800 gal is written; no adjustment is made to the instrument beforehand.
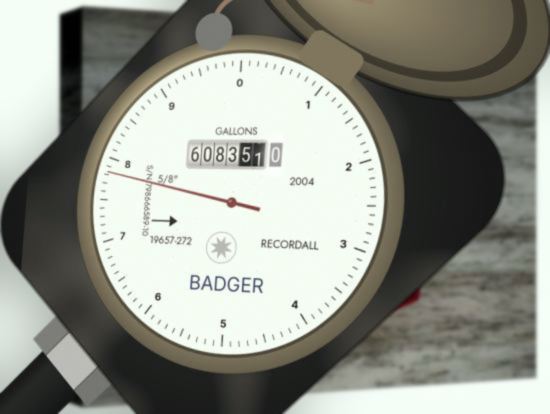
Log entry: 6083507.8 gal
